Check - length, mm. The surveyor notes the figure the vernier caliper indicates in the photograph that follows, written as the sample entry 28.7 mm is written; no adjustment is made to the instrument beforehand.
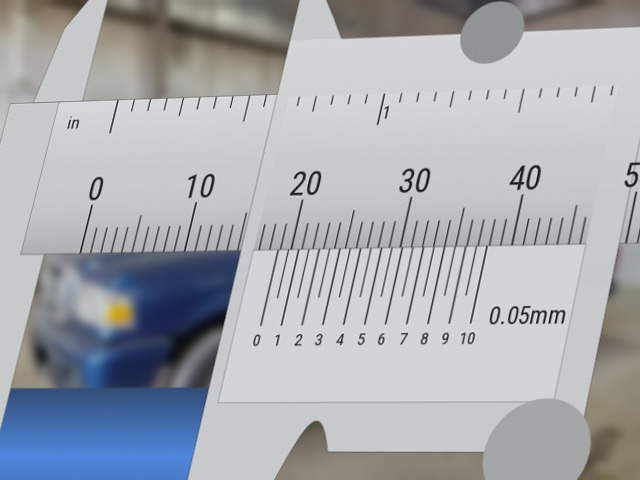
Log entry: 18.8 mm
